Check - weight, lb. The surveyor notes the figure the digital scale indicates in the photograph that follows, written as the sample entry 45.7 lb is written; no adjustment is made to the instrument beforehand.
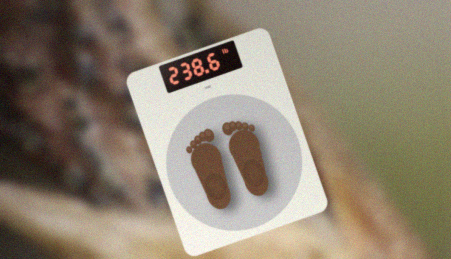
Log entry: 238.6 lb
